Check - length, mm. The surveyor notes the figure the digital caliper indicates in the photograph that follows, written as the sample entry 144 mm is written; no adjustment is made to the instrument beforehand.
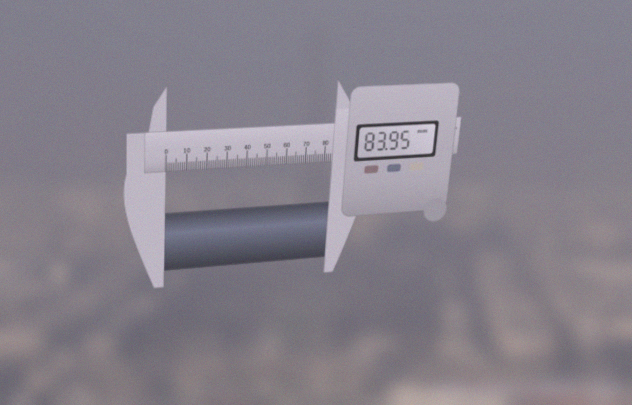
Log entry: 83.95 mm
